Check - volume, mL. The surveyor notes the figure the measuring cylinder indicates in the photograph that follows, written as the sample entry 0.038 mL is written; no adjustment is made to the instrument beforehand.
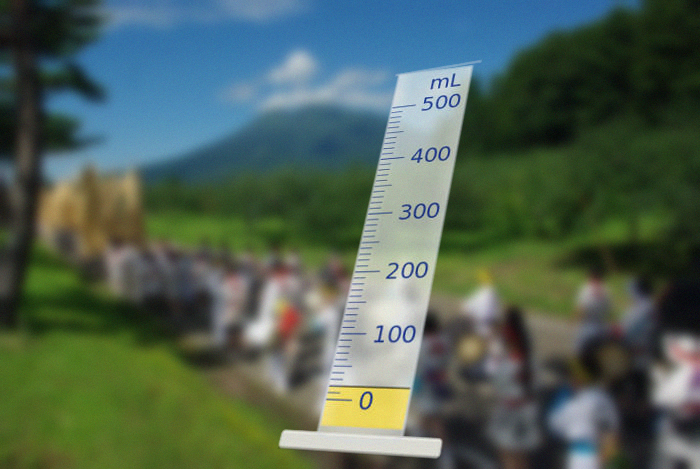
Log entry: 20 mL
